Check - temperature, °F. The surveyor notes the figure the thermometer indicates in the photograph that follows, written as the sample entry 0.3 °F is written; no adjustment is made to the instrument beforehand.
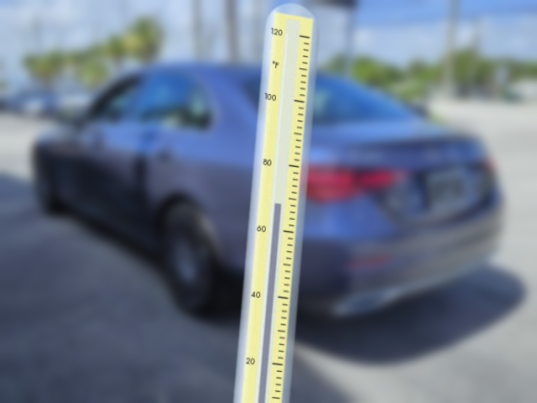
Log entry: 68 °F
